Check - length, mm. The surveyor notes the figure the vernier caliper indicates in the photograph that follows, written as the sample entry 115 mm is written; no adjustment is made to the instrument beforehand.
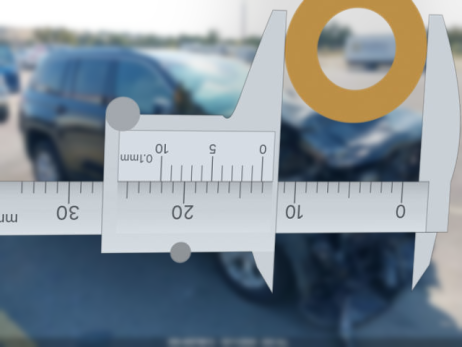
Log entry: 13.1 mm
